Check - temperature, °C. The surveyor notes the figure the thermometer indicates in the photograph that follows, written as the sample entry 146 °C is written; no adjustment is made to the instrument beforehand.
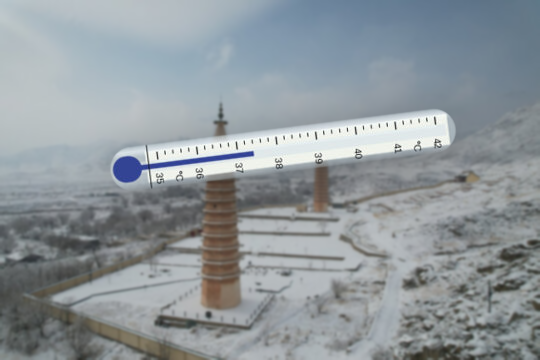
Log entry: 37.4 °C
